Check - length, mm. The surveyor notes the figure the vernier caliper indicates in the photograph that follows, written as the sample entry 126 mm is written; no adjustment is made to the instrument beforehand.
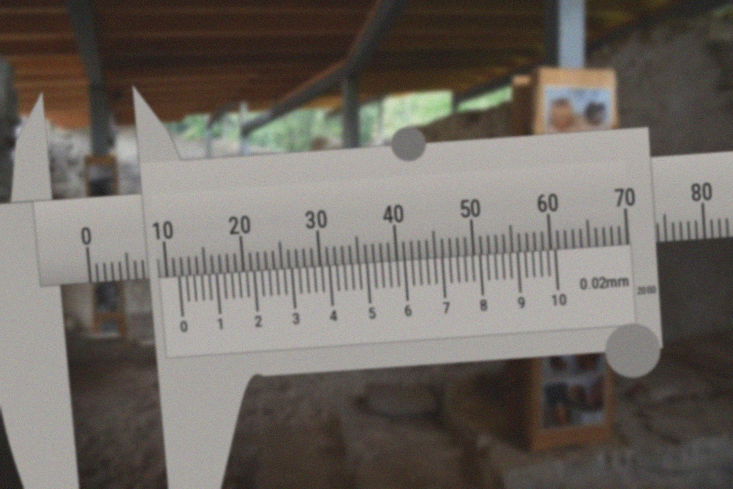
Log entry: 11.6 mm
